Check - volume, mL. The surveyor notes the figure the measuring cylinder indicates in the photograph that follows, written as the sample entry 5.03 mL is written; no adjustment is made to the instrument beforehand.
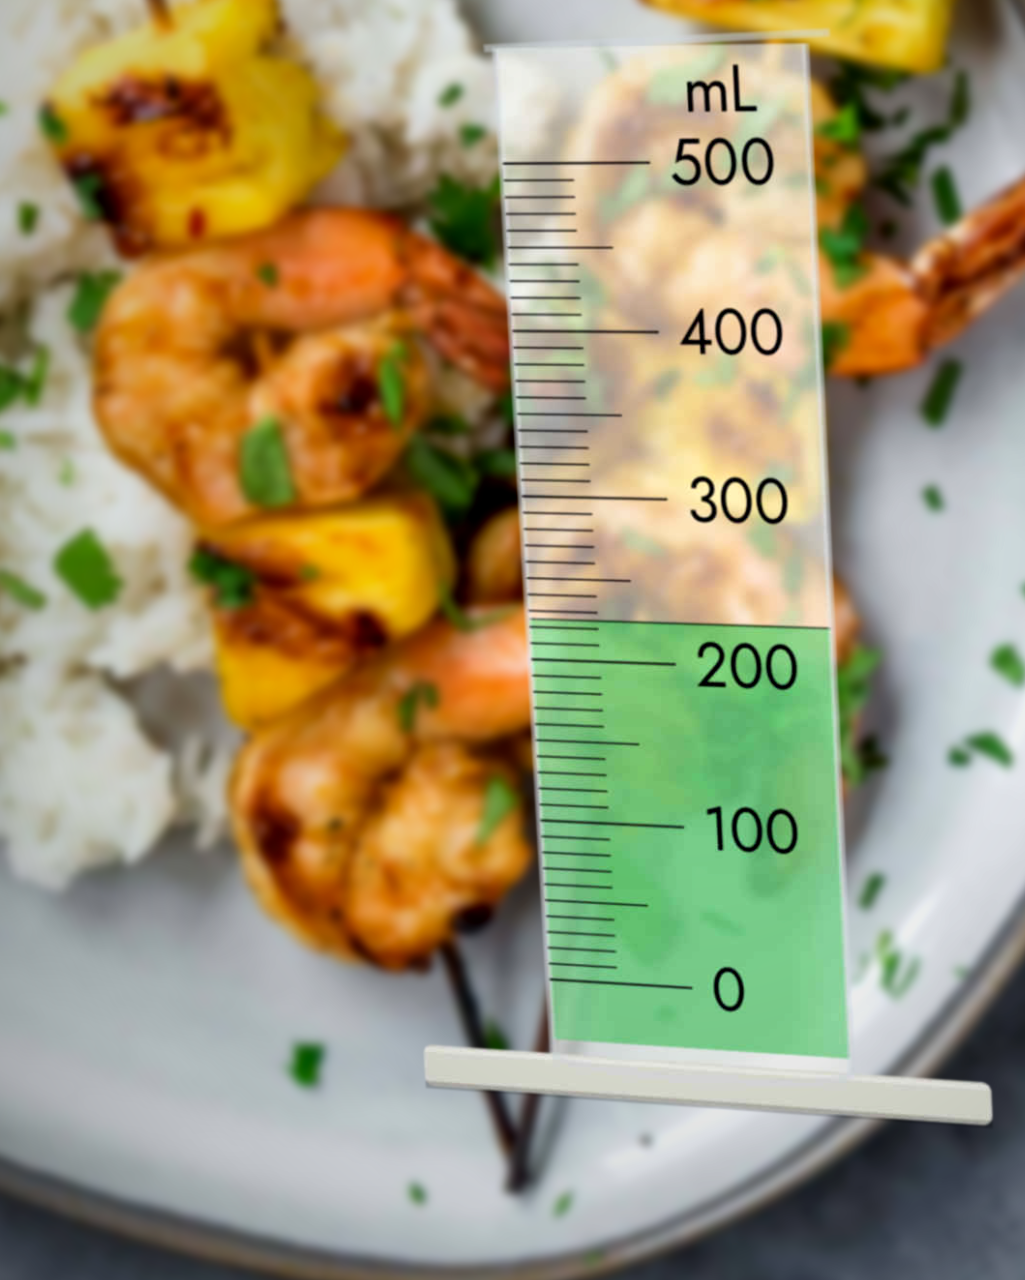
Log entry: 225 mL
